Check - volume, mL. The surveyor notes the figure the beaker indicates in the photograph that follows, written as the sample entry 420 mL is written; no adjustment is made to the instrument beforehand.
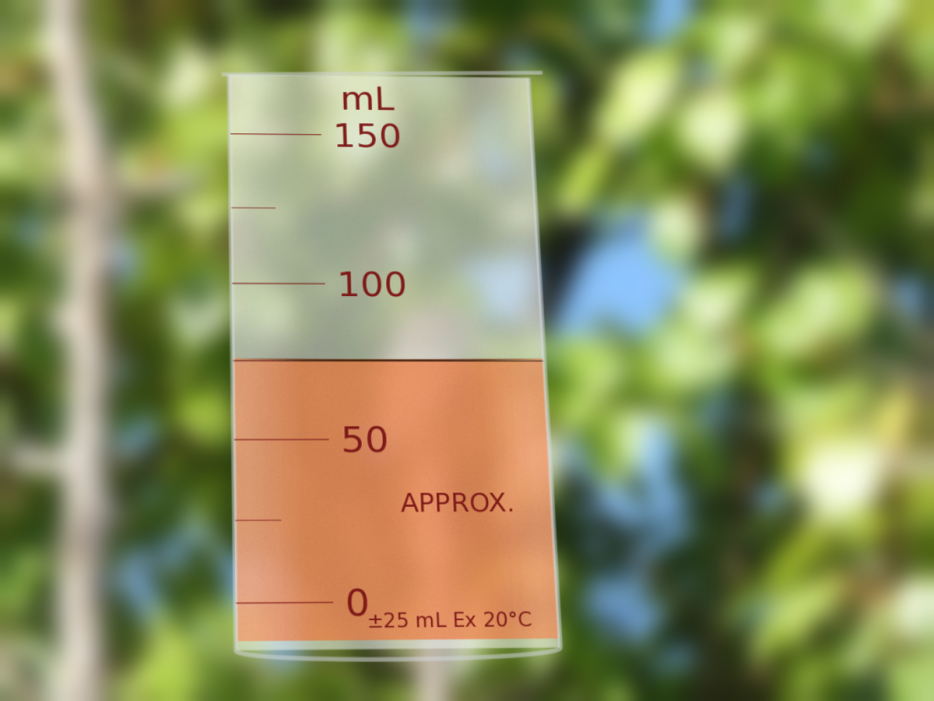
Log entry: 75 mL
